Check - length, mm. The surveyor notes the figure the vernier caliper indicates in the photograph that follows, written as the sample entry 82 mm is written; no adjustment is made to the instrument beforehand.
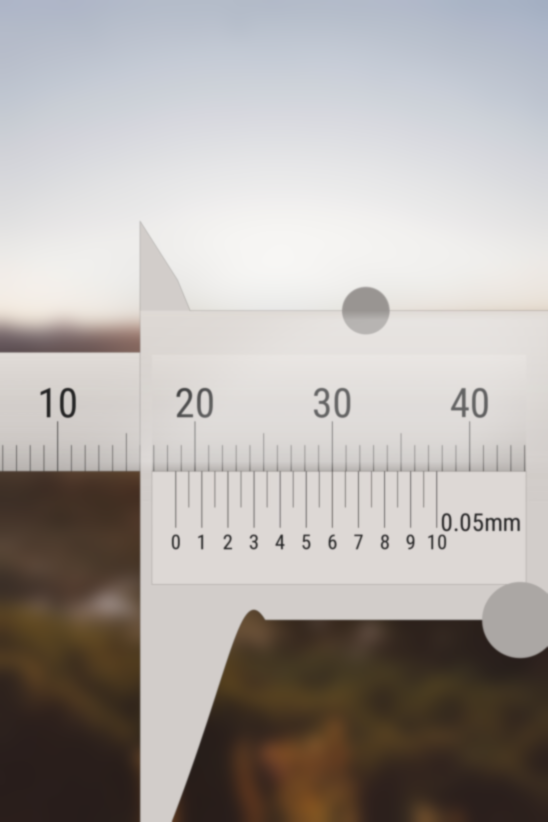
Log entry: 18.6 mm
